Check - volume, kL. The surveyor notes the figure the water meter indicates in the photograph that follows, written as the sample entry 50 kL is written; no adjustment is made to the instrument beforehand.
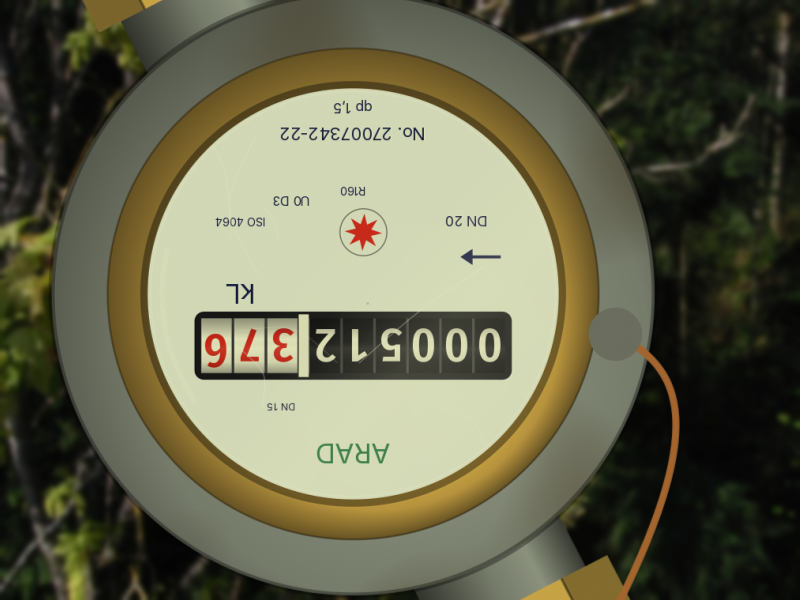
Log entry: 512.376 kL
